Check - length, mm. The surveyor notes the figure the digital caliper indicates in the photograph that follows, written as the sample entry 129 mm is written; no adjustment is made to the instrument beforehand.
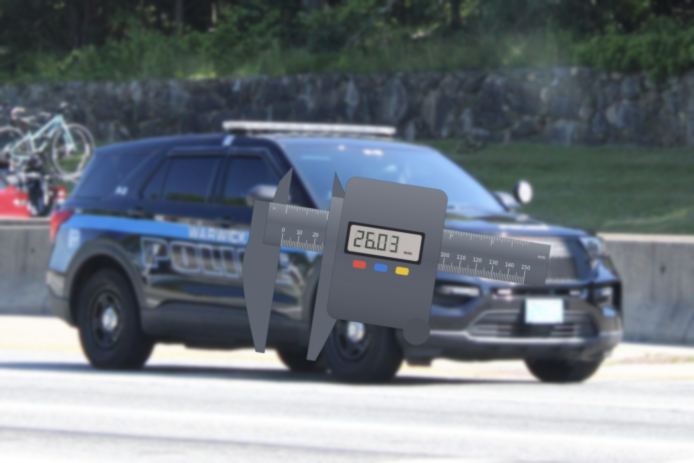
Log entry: 26.03 mm
